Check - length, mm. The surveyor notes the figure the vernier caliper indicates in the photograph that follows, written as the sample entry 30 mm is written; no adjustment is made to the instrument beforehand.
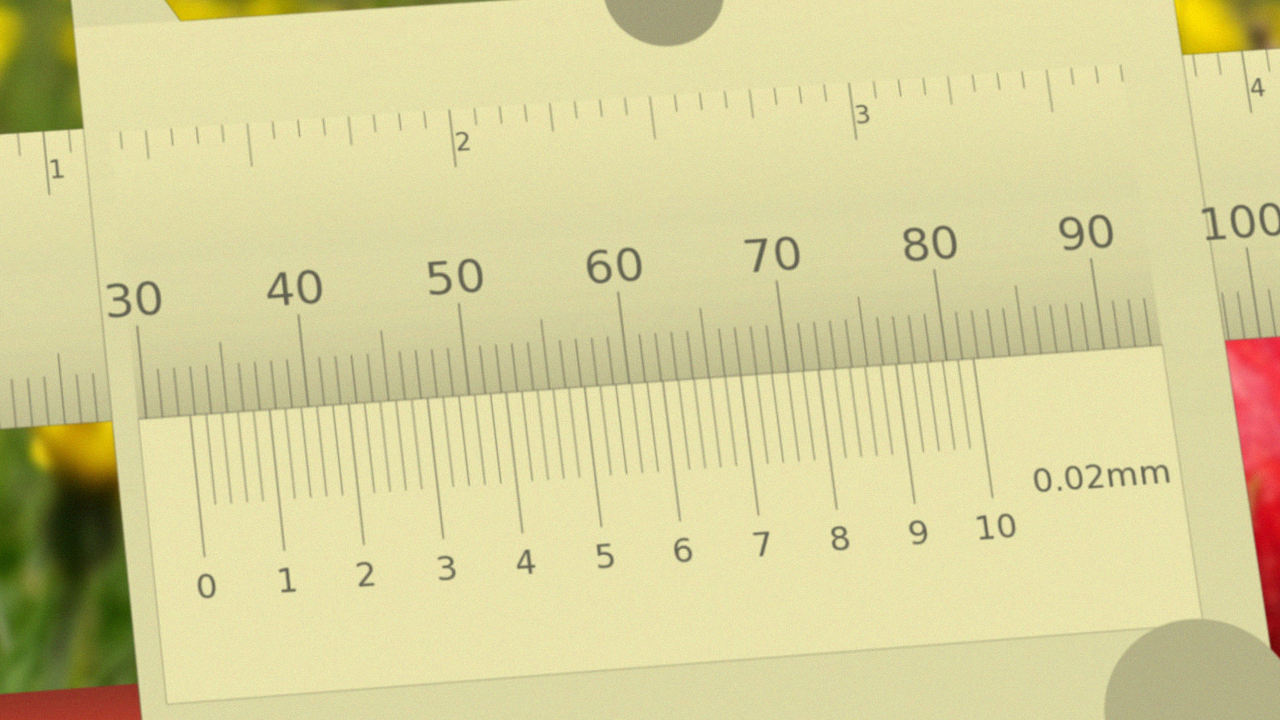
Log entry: 32.7 mm
